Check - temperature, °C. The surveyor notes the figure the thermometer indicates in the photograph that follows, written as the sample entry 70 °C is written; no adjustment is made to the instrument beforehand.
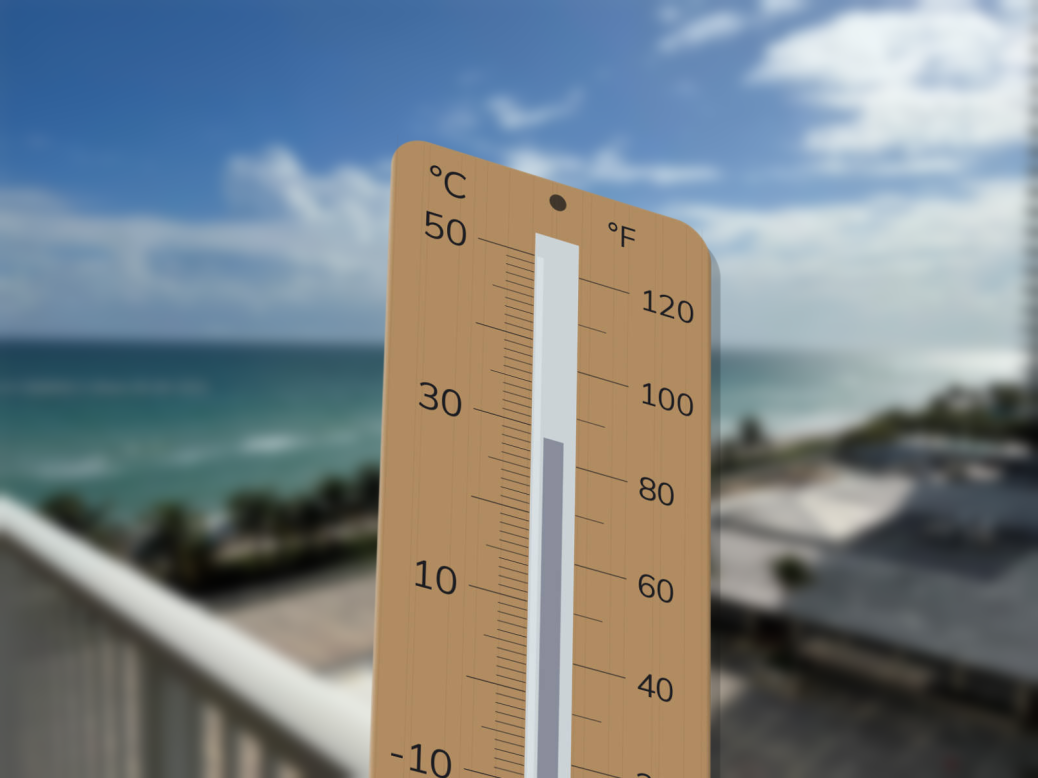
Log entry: 29 °C
